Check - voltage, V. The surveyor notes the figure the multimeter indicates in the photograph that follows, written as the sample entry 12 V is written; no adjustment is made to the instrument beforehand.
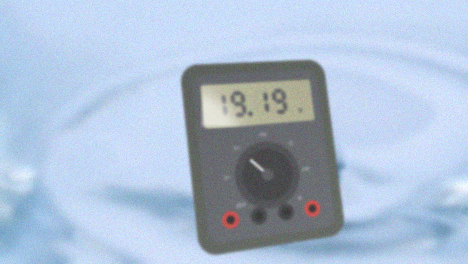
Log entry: 19.19 V
